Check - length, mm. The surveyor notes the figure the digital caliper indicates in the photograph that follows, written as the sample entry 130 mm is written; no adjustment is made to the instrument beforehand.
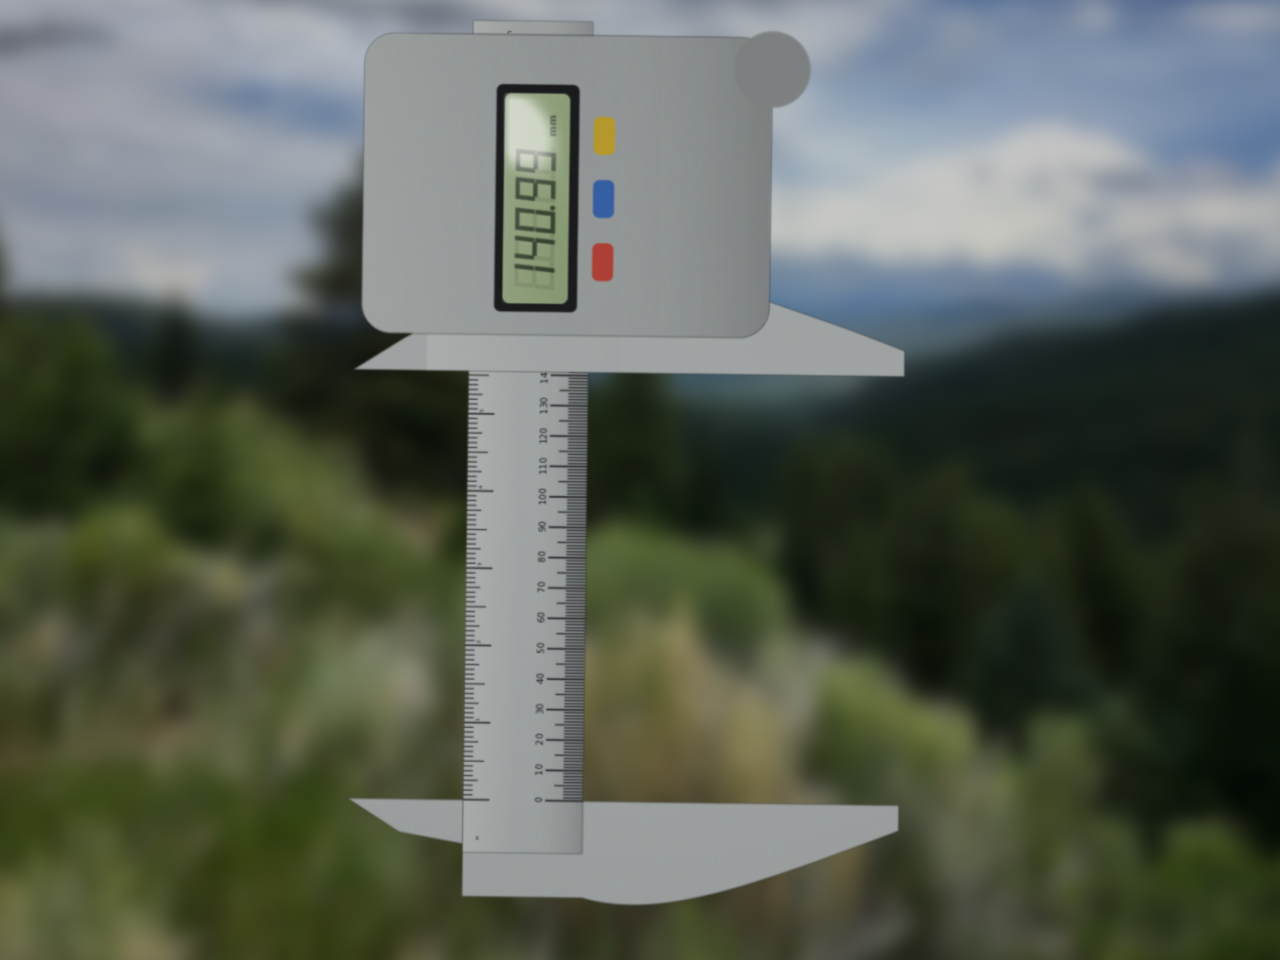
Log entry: 140.99 mm
